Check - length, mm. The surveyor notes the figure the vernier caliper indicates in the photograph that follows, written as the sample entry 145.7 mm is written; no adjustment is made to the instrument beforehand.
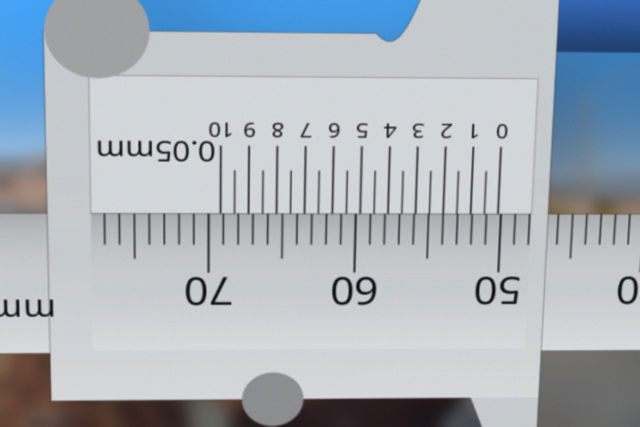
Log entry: 50.2 mm
